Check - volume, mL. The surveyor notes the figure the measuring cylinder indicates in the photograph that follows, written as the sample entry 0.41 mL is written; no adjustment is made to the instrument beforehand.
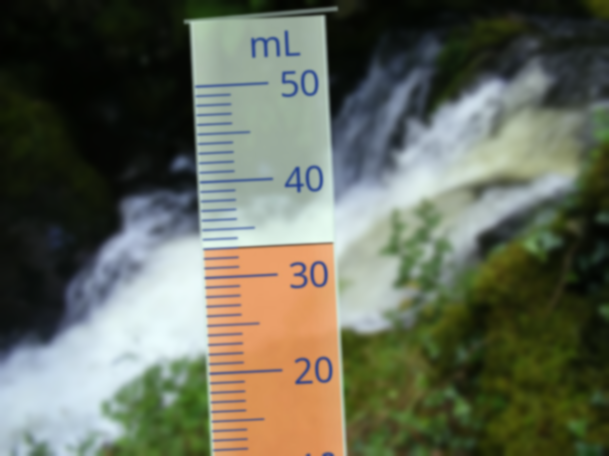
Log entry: 33 mL
